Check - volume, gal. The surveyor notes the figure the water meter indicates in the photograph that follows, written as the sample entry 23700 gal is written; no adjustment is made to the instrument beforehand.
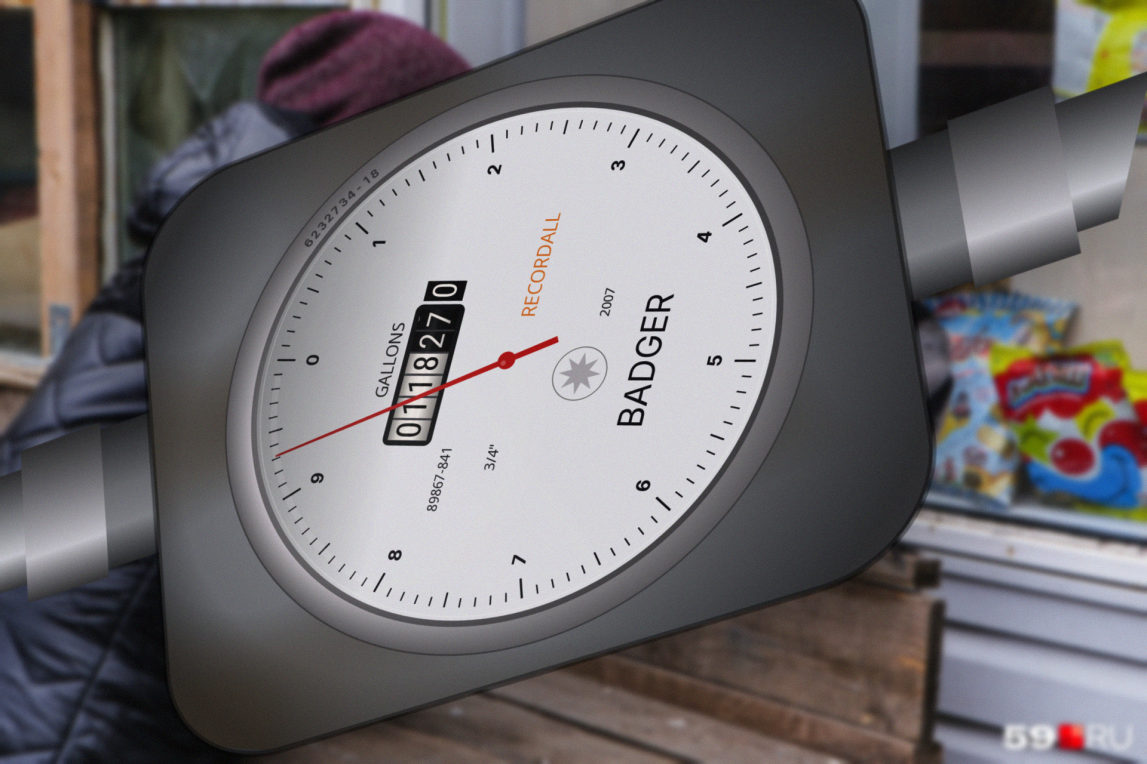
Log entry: 118269.3 gal
